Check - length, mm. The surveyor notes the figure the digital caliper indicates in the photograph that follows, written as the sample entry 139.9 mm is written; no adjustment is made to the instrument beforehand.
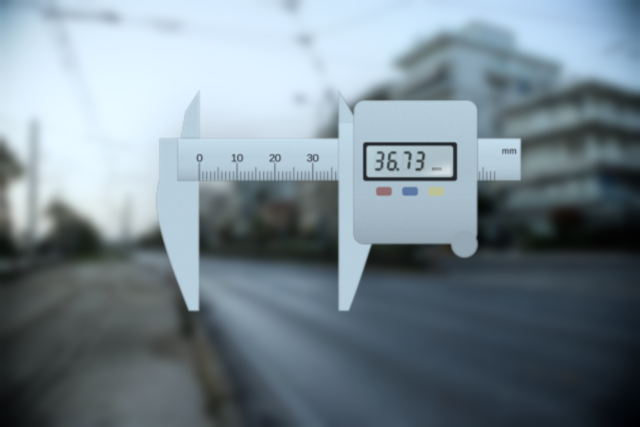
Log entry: 36.73 mm
